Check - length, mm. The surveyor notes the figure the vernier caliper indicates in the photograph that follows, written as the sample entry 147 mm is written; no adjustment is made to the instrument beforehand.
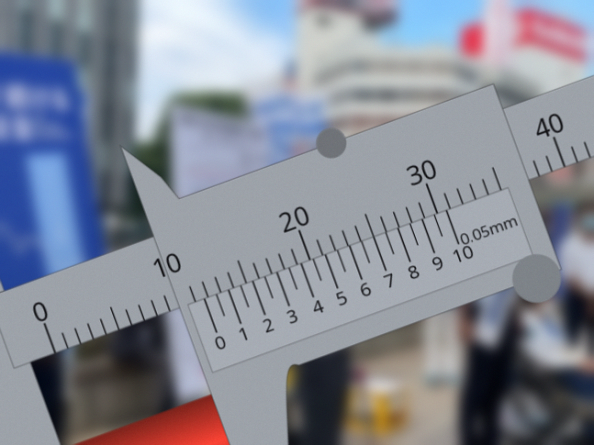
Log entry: 11.7 mm
